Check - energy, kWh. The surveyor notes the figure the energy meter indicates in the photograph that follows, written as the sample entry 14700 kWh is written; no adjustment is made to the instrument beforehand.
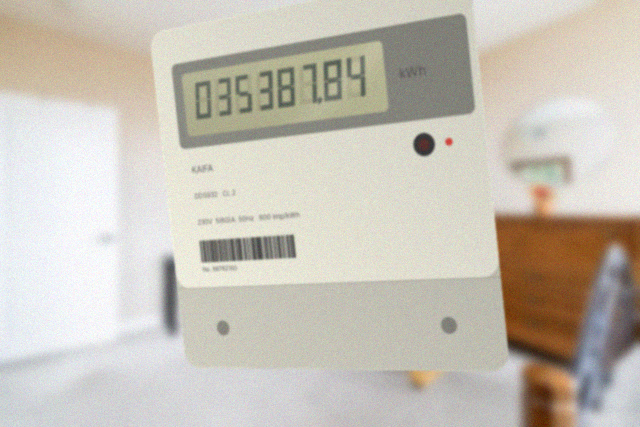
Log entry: 35387.84 kWh
